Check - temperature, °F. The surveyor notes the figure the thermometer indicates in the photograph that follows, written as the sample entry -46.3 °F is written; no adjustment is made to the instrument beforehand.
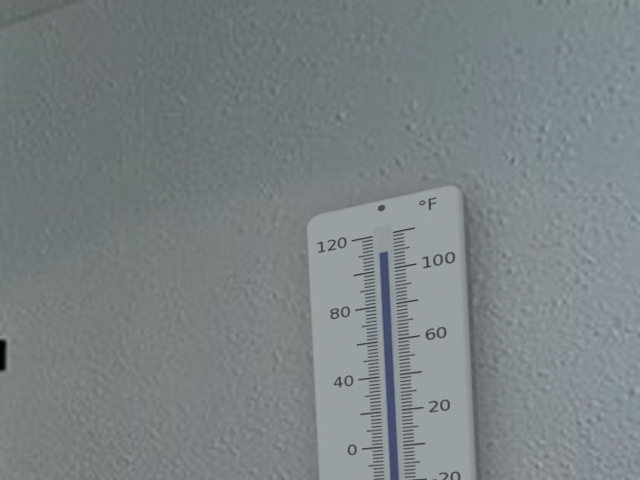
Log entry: 110 °F
